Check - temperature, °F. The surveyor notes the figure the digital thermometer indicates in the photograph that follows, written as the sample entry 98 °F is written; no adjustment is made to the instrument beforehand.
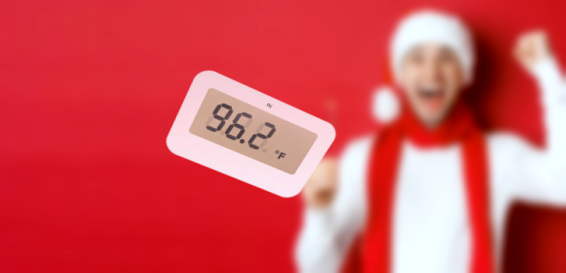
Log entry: 96.2 °F
